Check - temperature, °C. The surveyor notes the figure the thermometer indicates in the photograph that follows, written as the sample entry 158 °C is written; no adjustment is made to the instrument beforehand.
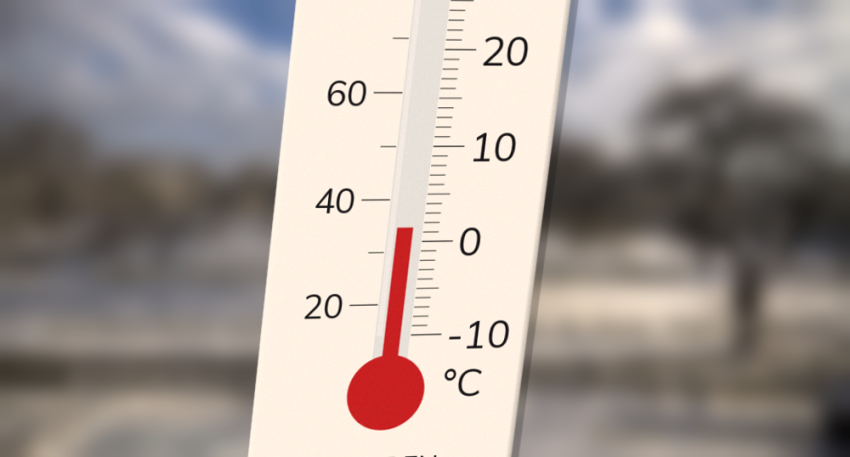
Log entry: 1.5 °C
